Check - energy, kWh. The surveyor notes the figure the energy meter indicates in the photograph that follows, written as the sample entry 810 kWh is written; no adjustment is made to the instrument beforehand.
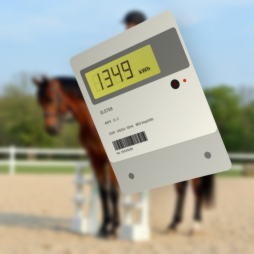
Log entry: 1349 kWh
